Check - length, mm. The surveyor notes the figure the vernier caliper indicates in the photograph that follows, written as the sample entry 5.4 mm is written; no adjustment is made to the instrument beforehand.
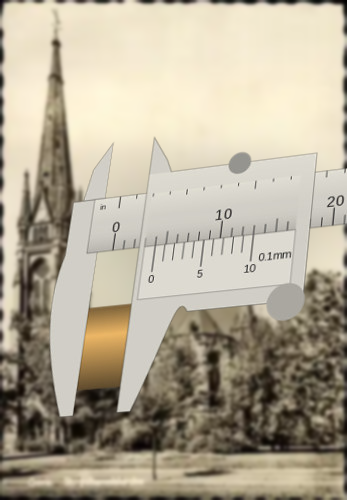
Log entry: 4.0 mm
